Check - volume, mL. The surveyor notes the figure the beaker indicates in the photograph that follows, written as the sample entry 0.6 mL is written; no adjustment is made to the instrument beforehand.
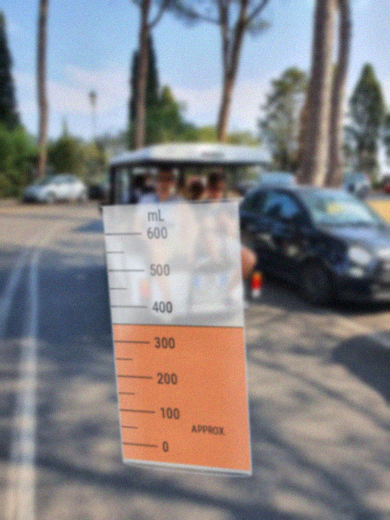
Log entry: 350 mL
